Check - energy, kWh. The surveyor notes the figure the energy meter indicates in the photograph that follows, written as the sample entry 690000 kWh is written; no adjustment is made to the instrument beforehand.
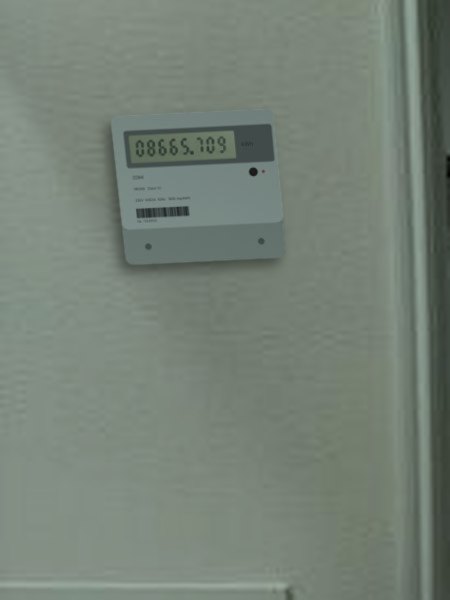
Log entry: 8665.709 kWh
